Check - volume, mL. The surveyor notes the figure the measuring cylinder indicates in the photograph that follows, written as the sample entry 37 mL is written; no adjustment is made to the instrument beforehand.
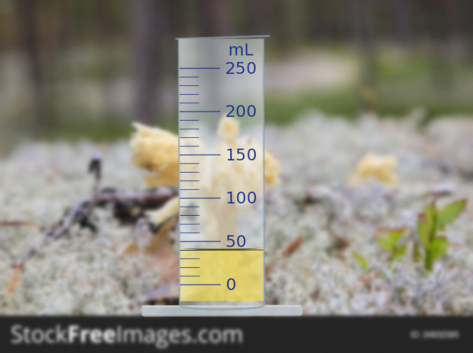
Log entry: 40 mL
